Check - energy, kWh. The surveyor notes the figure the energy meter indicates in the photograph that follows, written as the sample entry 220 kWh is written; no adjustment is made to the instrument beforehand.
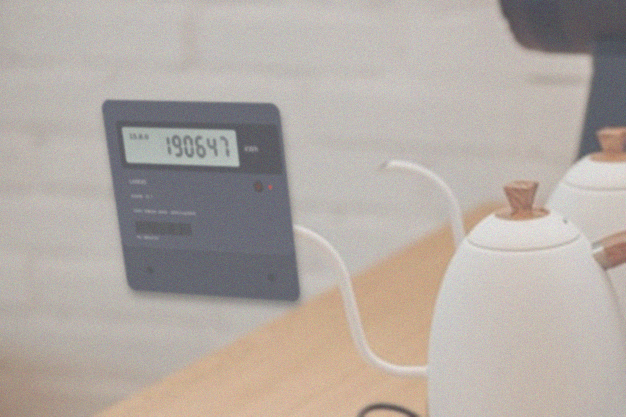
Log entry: 190647 kWh
